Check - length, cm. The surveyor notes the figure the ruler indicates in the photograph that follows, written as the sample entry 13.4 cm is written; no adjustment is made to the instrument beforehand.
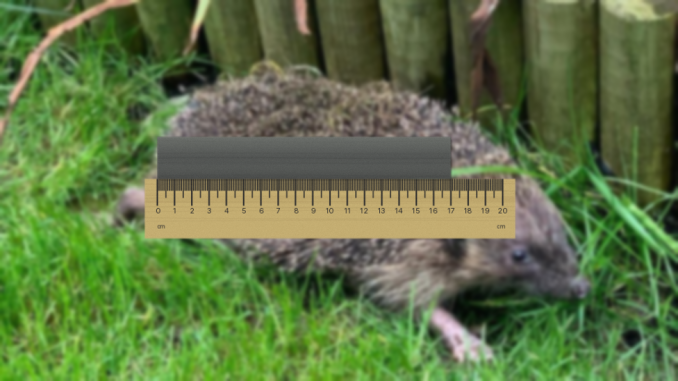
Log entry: 17 cm
